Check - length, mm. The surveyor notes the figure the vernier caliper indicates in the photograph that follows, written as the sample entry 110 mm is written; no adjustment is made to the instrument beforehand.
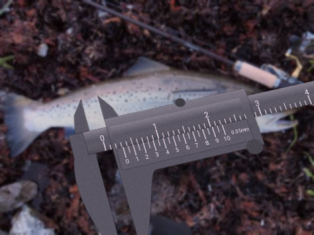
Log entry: 3.2 mm
